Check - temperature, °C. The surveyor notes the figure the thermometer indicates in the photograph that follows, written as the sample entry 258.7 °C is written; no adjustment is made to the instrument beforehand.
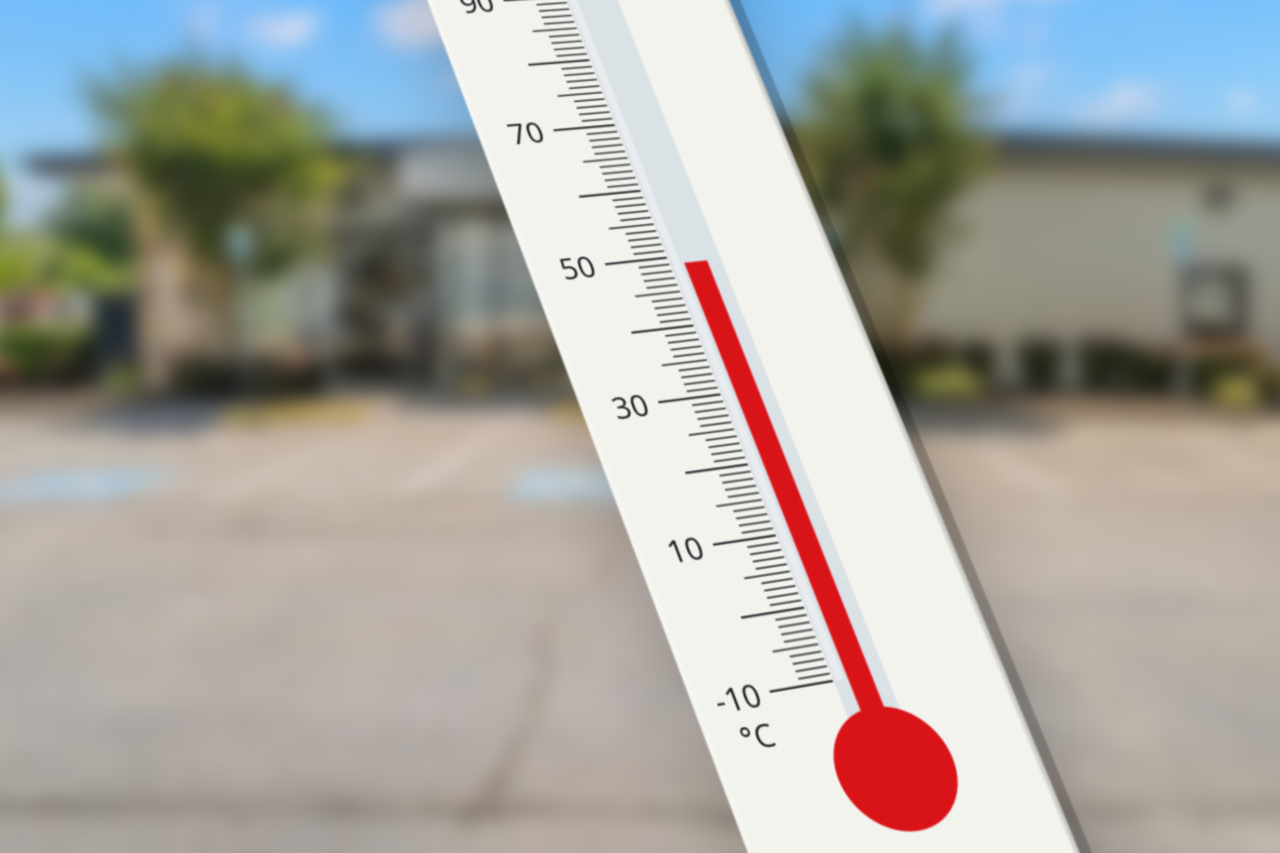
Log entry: 49 °C
